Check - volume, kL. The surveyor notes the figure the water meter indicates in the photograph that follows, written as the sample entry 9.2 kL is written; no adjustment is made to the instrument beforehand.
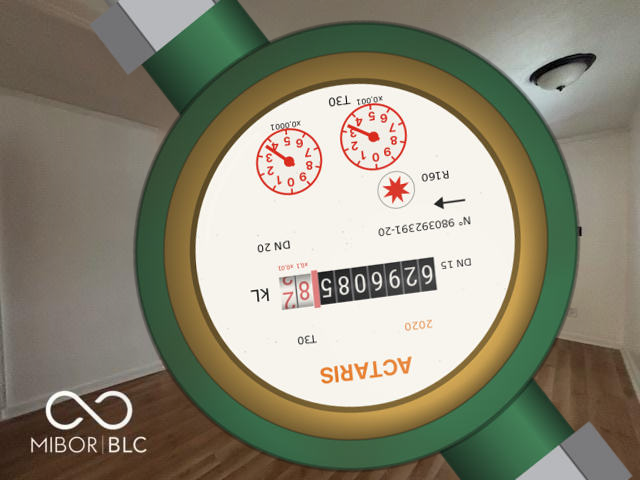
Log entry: 6296085.8233 kL
